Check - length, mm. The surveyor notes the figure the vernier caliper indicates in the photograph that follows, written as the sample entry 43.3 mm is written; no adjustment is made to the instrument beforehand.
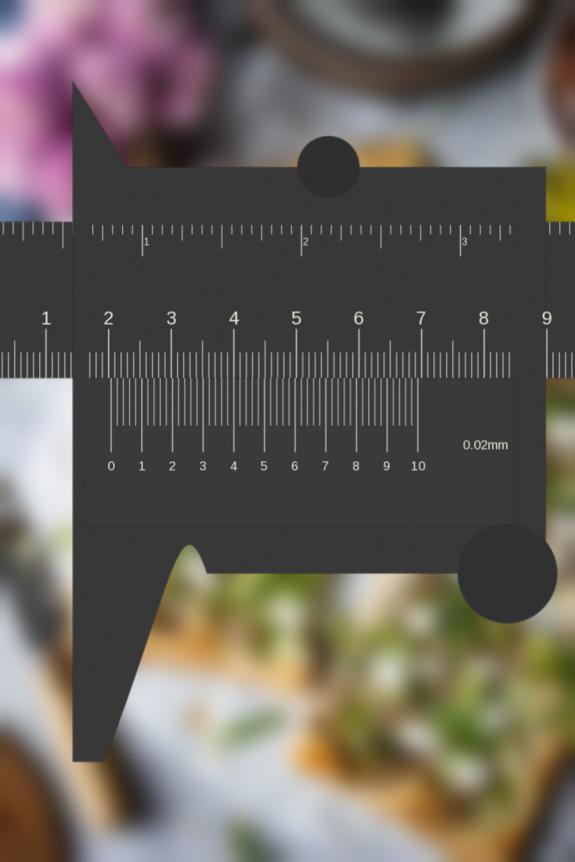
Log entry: 20.4 mm
